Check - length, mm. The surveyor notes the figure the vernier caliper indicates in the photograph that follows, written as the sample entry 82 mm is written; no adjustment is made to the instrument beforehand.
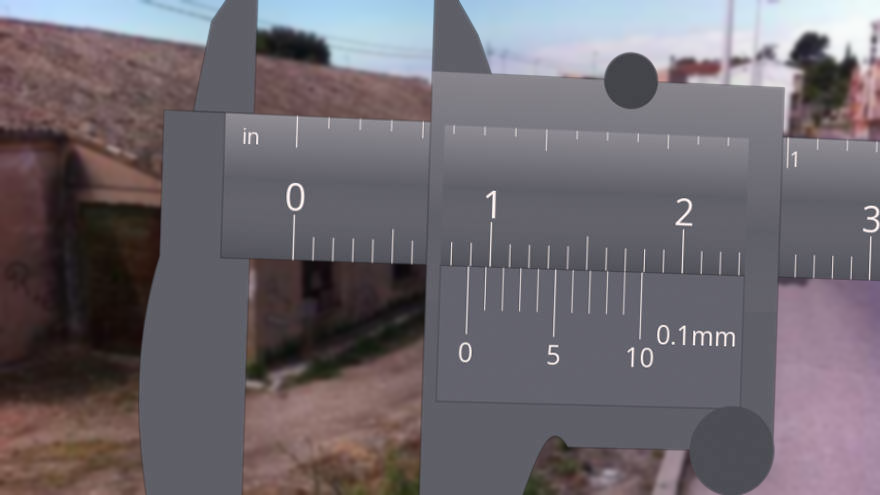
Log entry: 8.9 mm
